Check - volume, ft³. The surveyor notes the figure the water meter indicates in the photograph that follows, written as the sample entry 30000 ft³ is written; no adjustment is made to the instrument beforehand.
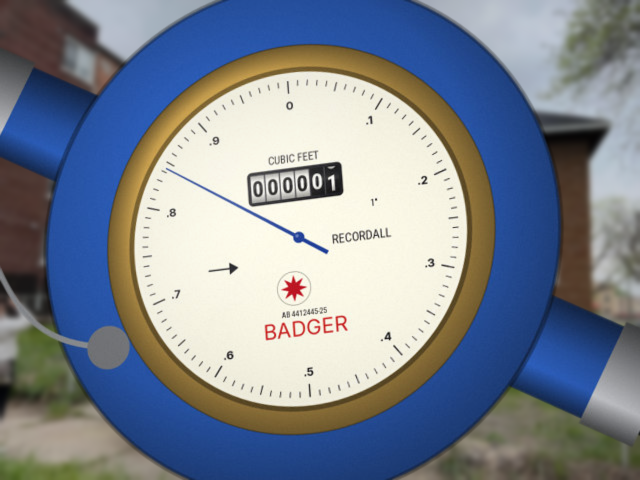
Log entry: 0.84 ft³
